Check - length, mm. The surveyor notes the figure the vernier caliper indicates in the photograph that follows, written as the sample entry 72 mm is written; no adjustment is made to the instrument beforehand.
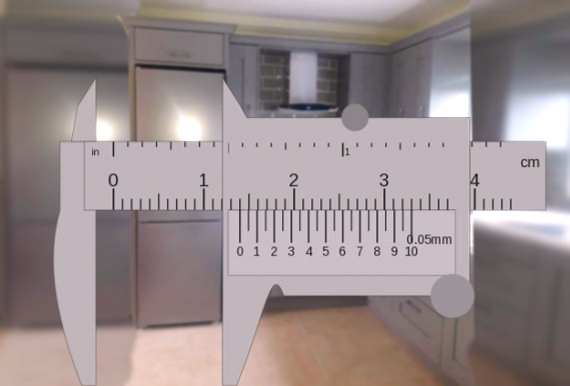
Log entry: 14.0 mm
